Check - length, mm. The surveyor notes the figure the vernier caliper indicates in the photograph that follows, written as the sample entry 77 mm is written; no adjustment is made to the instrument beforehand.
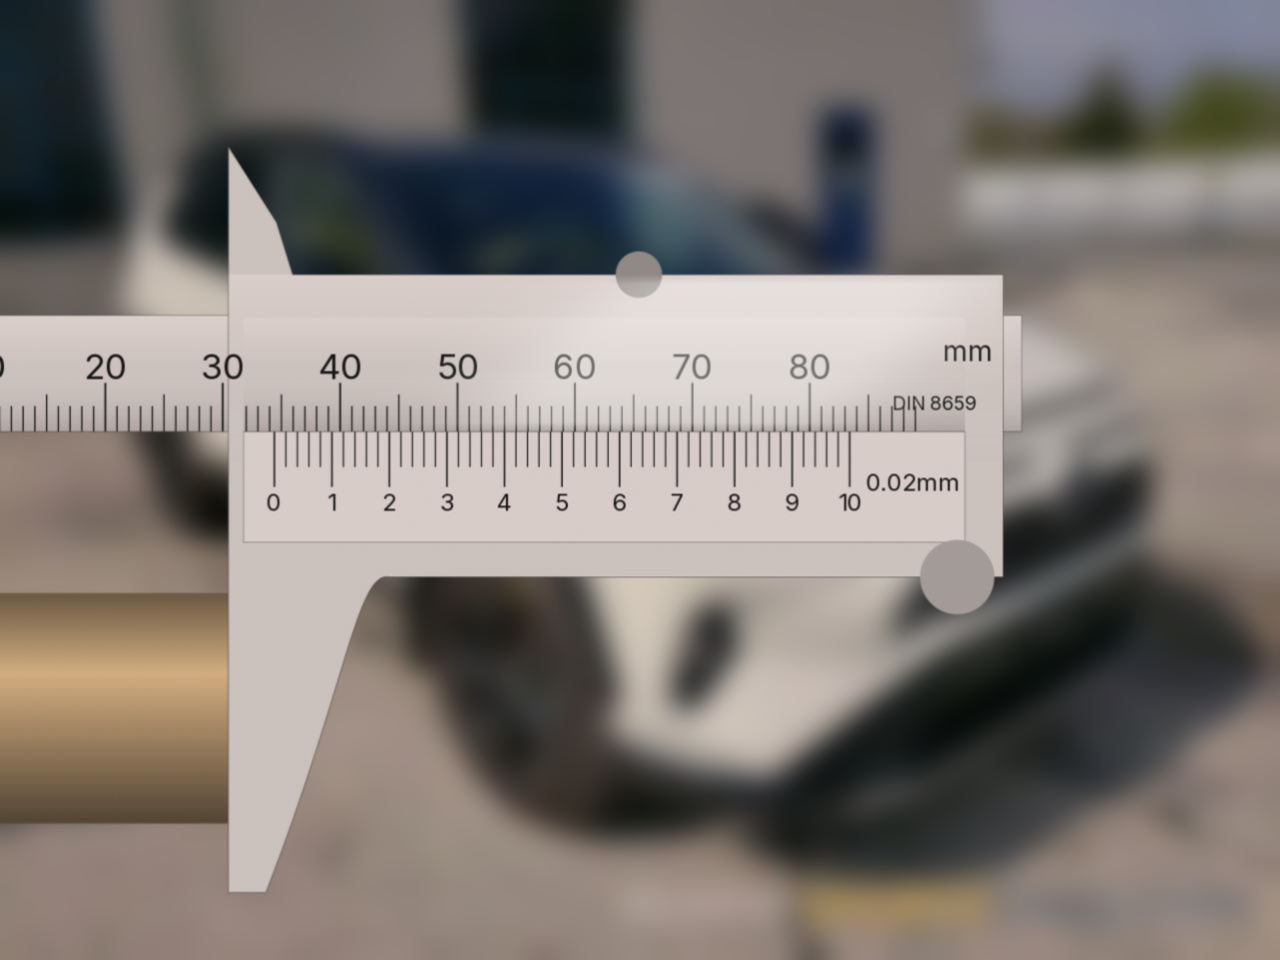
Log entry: 34.4 mm
